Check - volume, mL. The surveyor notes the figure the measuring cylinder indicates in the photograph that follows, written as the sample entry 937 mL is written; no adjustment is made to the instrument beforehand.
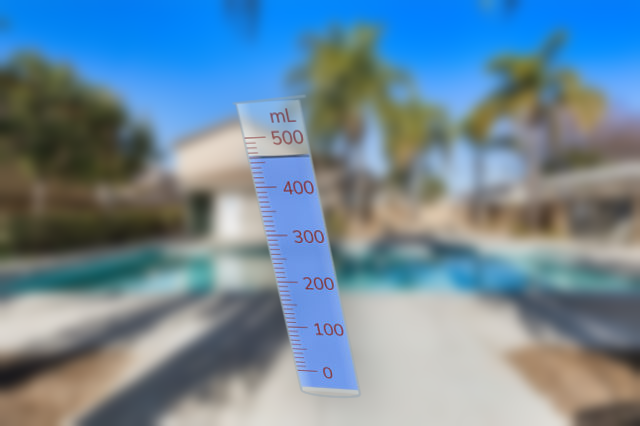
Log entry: 460 mL
